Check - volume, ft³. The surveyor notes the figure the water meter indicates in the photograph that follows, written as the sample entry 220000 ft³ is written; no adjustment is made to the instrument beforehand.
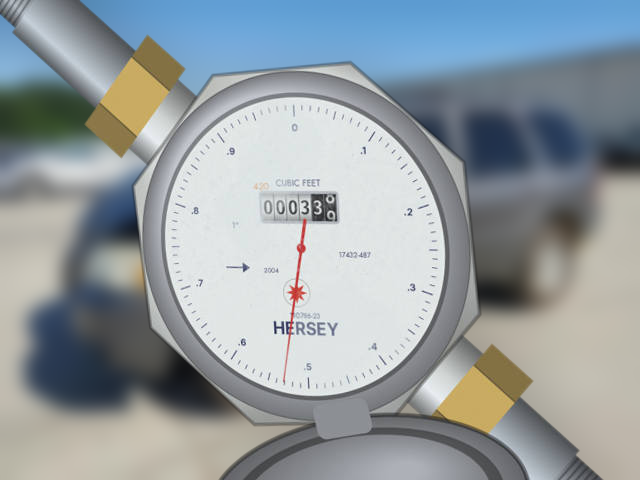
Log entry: 338.53 ft³
